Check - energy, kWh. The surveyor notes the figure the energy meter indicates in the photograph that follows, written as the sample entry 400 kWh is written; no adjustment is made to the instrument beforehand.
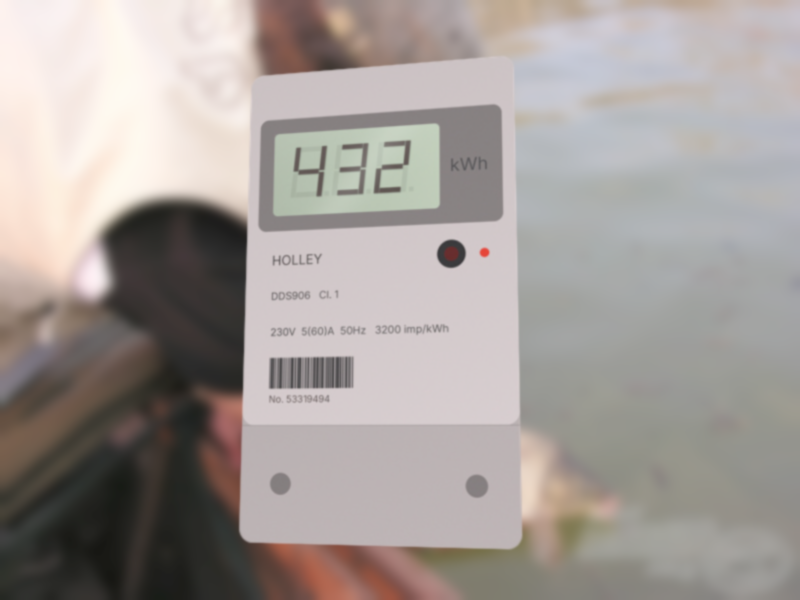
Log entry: 432 kWh
